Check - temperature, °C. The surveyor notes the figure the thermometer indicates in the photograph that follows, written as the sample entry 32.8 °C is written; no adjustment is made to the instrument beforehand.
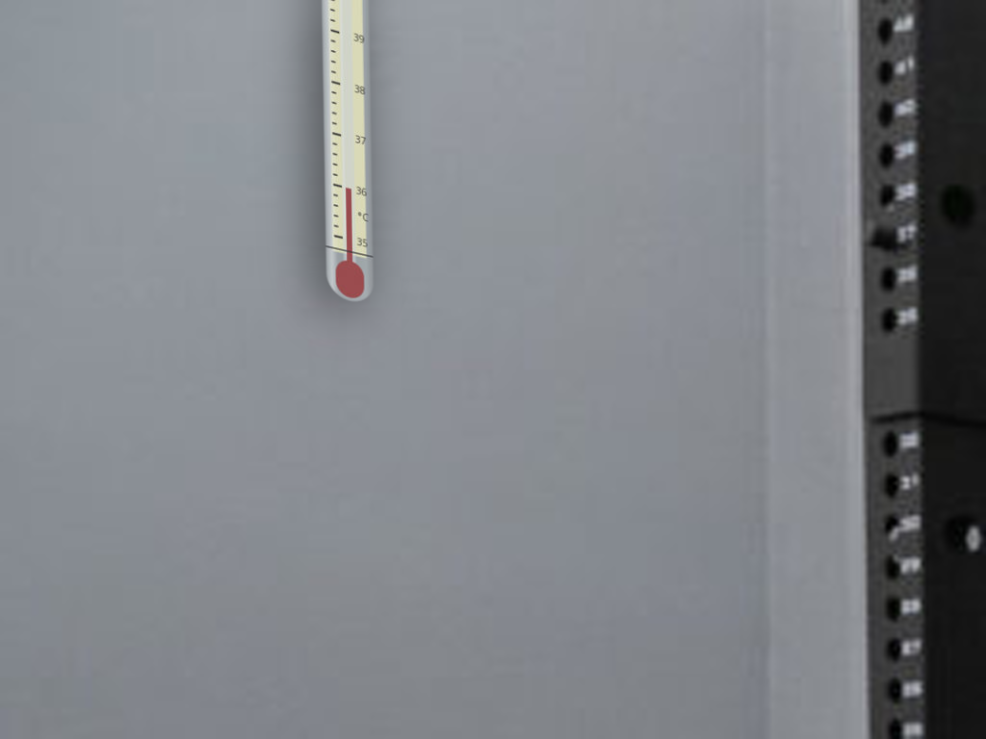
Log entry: 36 °C
